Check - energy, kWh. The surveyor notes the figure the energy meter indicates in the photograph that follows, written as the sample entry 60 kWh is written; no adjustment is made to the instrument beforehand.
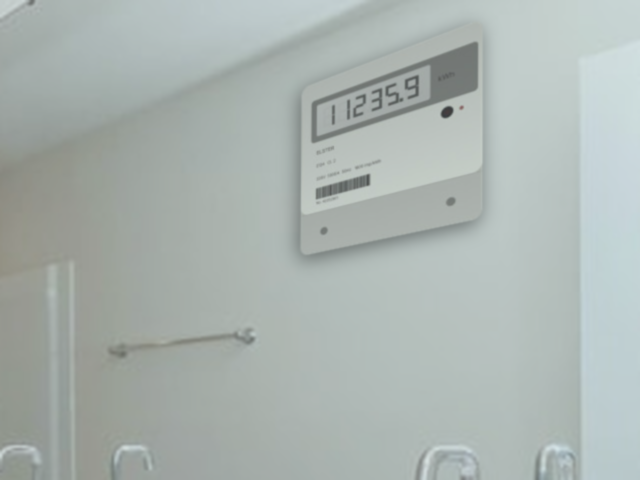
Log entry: 11235.9 kWh
